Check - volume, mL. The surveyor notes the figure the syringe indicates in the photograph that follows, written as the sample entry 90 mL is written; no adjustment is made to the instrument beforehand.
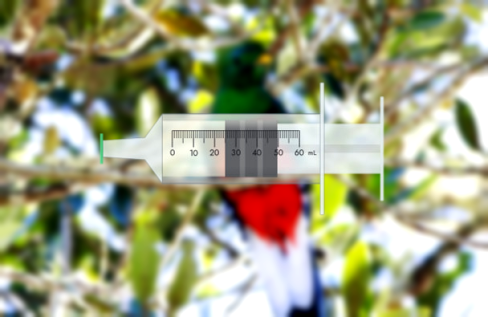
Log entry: 25 mL
